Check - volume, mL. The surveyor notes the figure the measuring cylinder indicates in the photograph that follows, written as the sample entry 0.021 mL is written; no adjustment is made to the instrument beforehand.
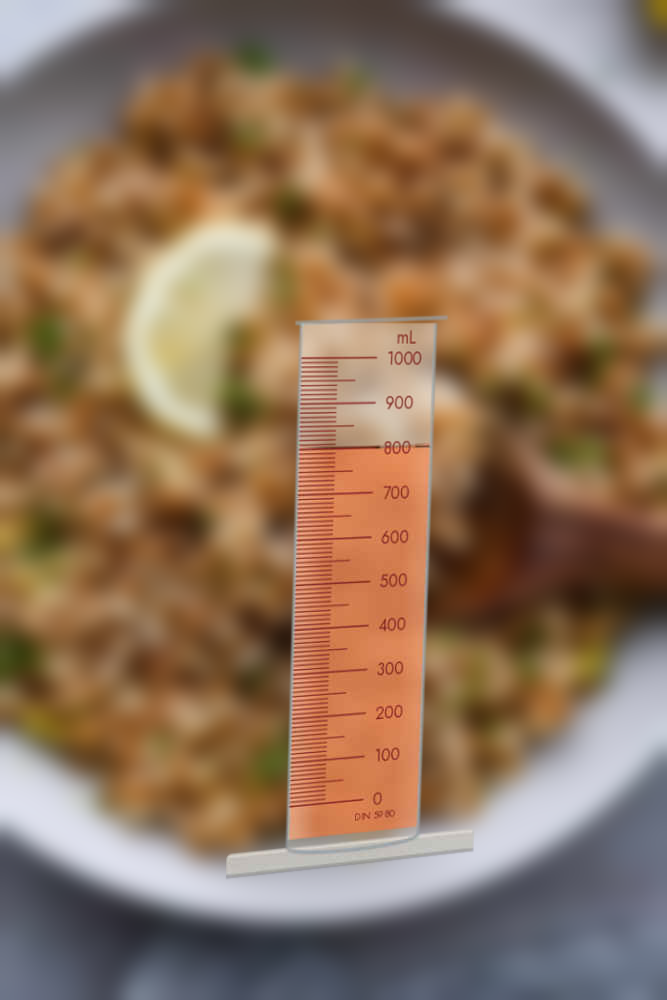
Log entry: 800 mL
